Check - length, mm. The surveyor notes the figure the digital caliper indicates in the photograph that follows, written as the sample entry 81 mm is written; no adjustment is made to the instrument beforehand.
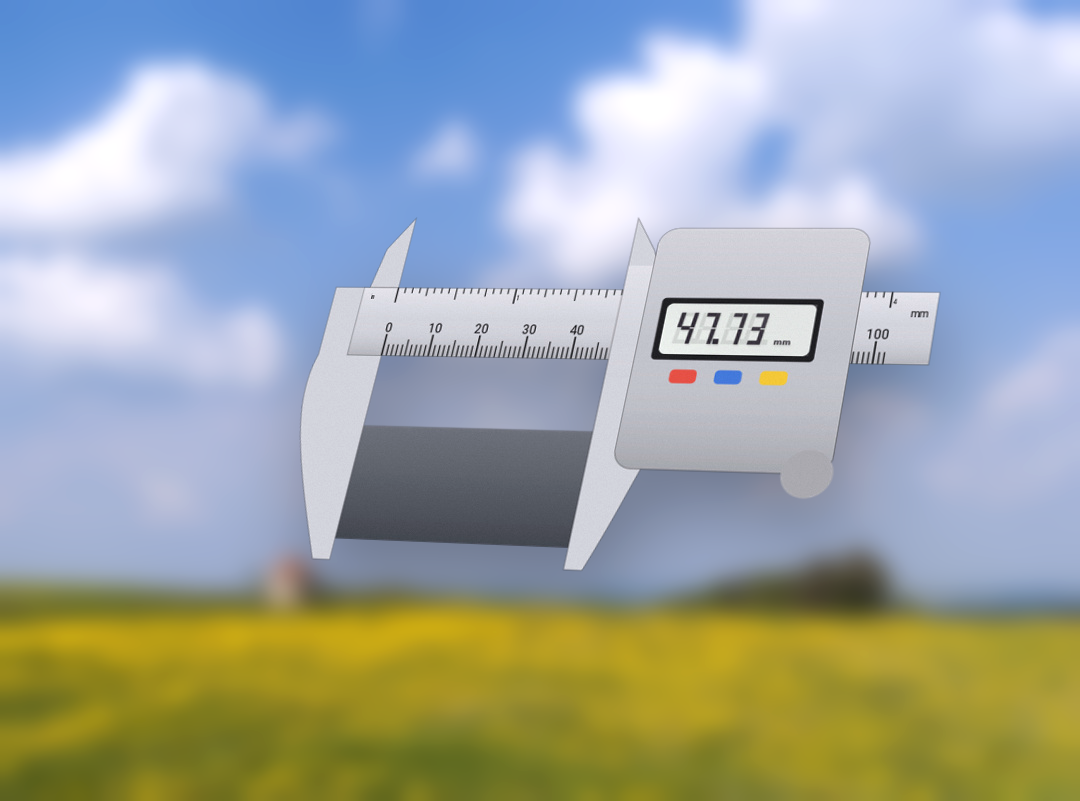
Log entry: 47.73 mm
